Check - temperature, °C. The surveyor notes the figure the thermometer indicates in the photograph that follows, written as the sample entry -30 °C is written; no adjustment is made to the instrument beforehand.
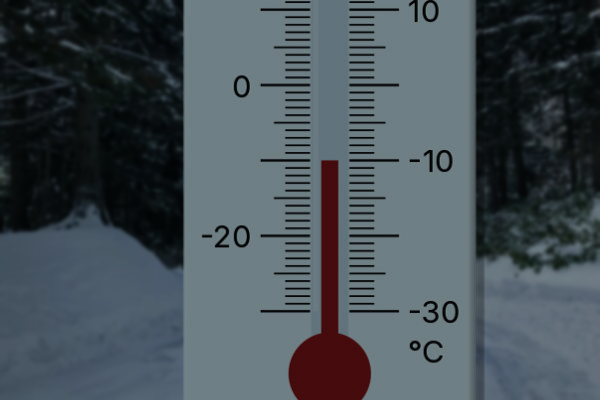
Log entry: -10 °C
